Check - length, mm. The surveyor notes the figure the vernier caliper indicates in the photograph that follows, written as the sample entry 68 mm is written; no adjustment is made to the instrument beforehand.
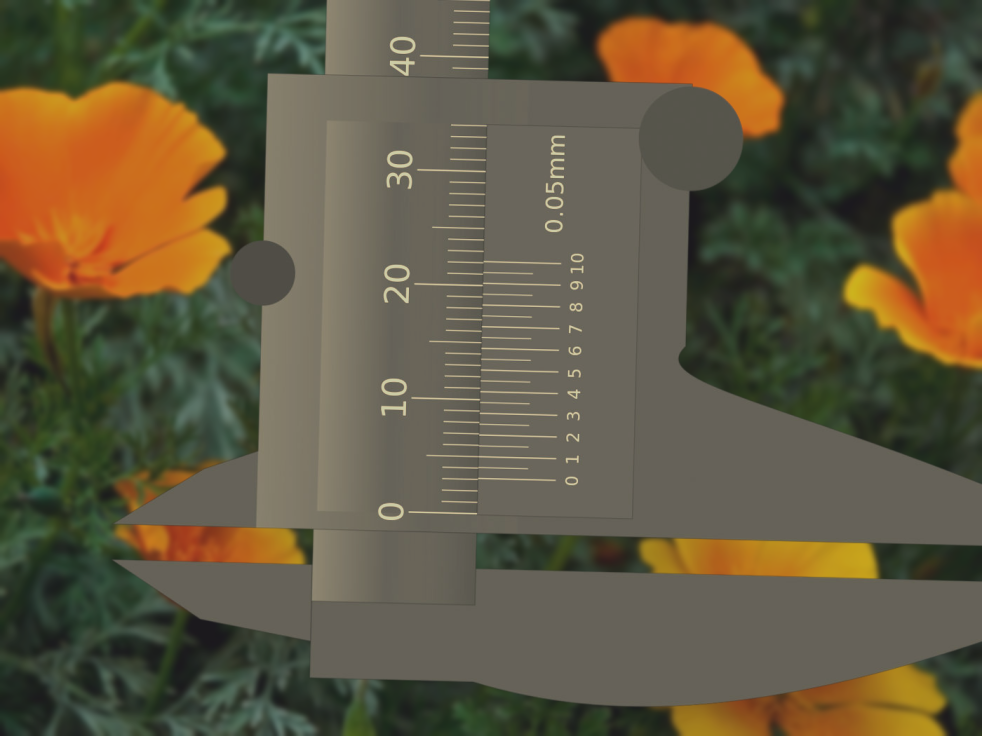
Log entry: 3.1 mm
